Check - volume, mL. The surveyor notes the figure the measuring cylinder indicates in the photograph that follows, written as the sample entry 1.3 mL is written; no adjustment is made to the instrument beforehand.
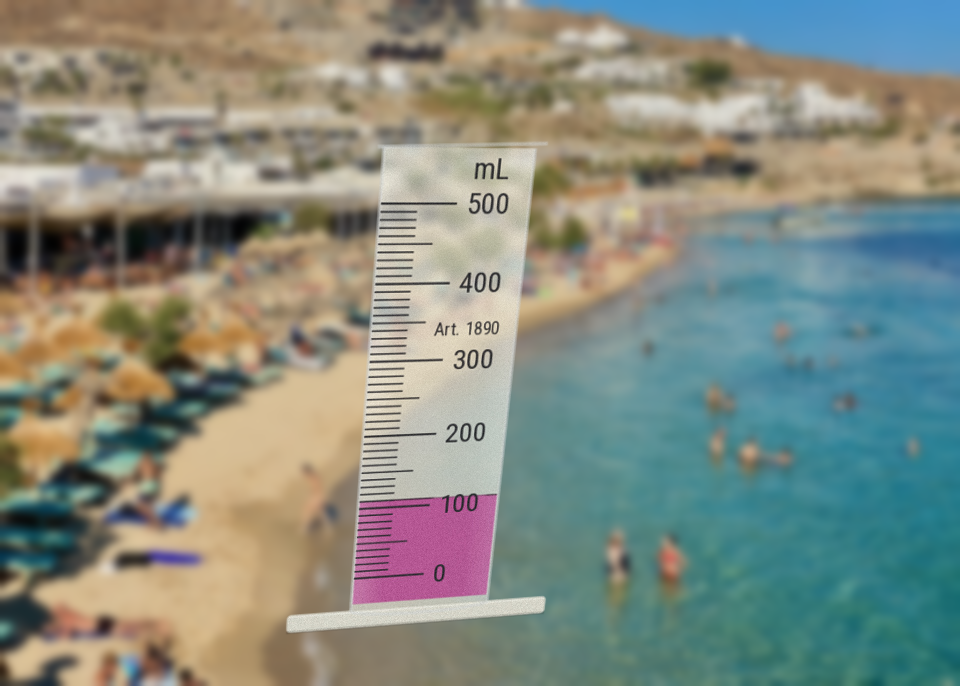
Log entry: 110 mL
